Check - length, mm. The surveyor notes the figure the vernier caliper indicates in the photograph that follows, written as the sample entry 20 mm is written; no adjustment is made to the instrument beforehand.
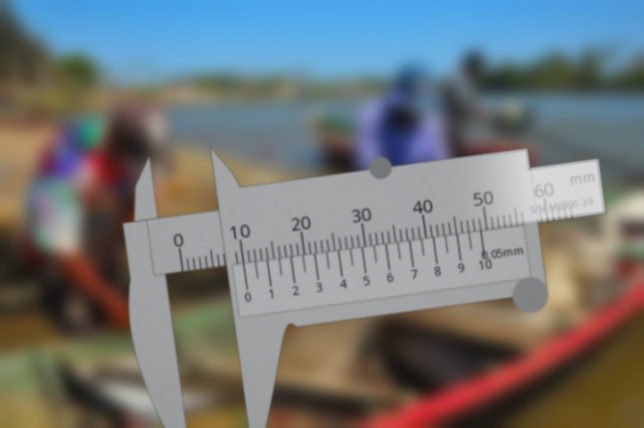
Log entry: 10.0 mm
